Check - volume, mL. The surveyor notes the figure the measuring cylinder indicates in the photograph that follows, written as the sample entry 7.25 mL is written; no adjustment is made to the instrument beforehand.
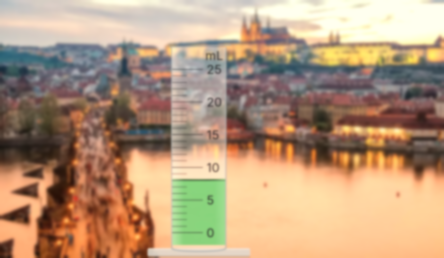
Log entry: 8 mL
